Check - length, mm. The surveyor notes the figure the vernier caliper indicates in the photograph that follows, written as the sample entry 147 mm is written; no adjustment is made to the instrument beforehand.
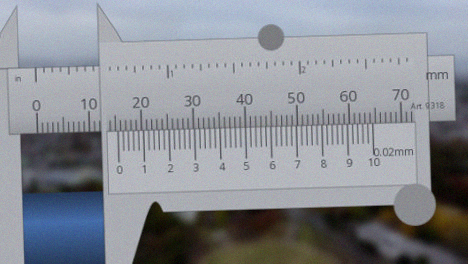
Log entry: 15.5 mm
